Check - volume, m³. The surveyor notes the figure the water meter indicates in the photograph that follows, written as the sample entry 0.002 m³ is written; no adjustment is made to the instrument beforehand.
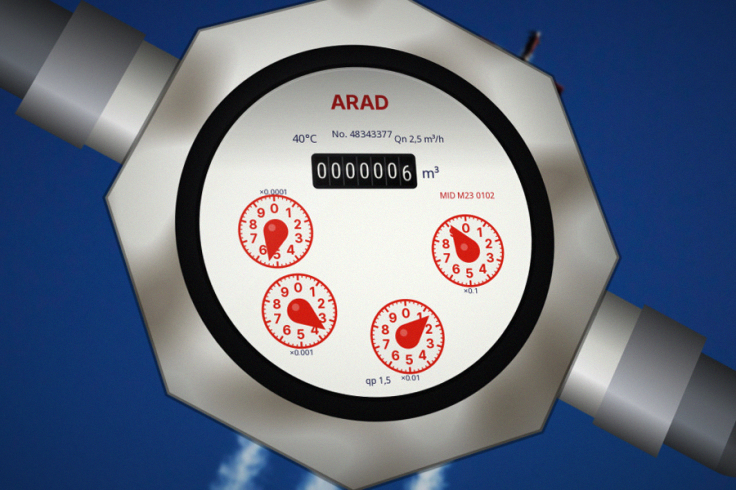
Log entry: 5.9135 m³
